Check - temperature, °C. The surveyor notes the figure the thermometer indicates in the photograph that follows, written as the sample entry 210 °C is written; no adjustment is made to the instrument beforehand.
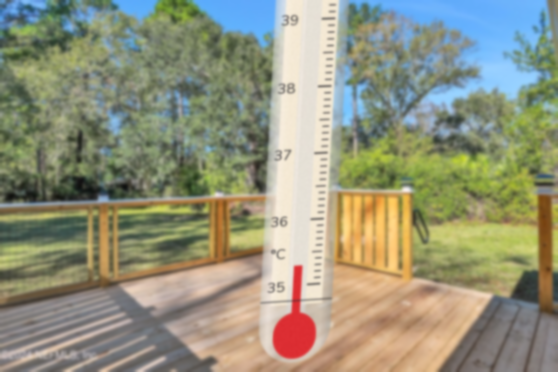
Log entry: 35.3 °C
